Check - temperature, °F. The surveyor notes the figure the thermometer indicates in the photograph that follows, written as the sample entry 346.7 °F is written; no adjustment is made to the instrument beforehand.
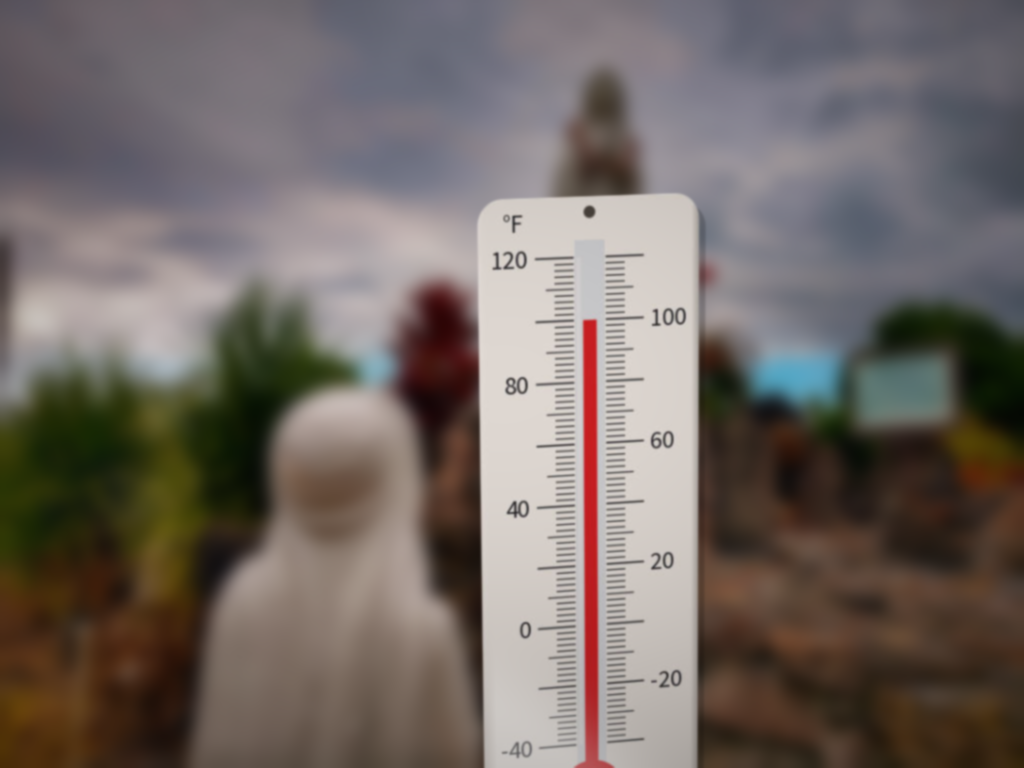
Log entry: 100 °F
